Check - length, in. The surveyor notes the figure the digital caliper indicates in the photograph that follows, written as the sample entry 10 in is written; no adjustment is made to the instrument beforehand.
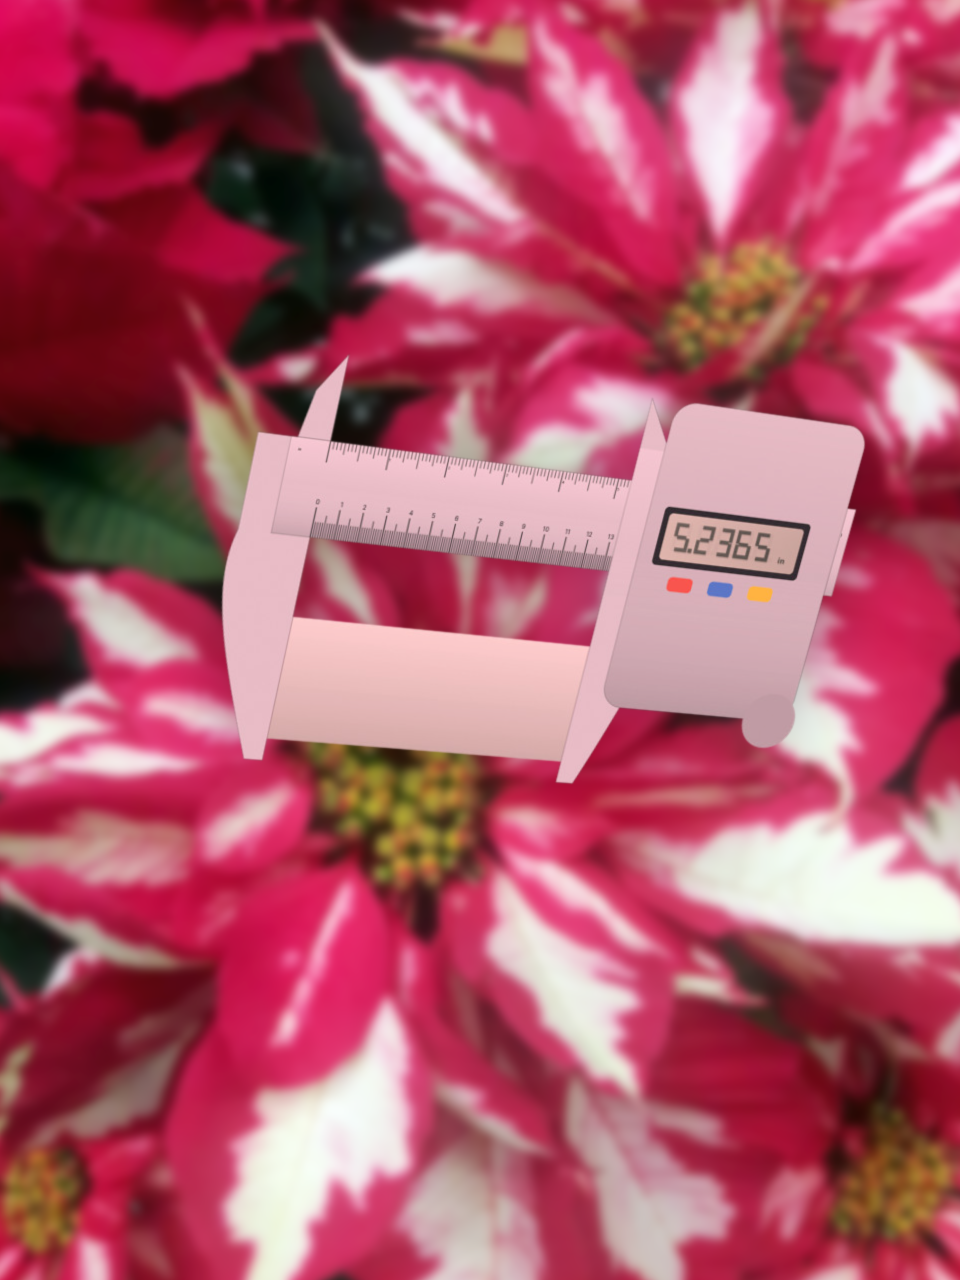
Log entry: 5.2365 in
